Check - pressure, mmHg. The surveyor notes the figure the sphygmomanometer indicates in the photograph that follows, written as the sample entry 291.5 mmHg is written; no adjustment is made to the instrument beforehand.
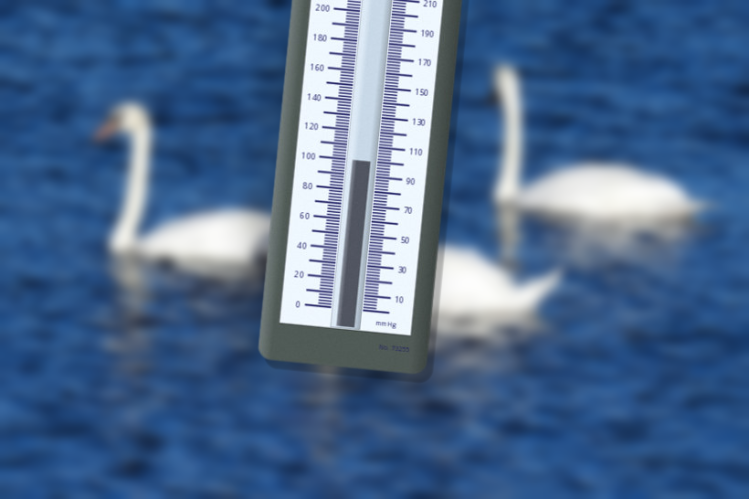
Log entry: 100 mmHg
